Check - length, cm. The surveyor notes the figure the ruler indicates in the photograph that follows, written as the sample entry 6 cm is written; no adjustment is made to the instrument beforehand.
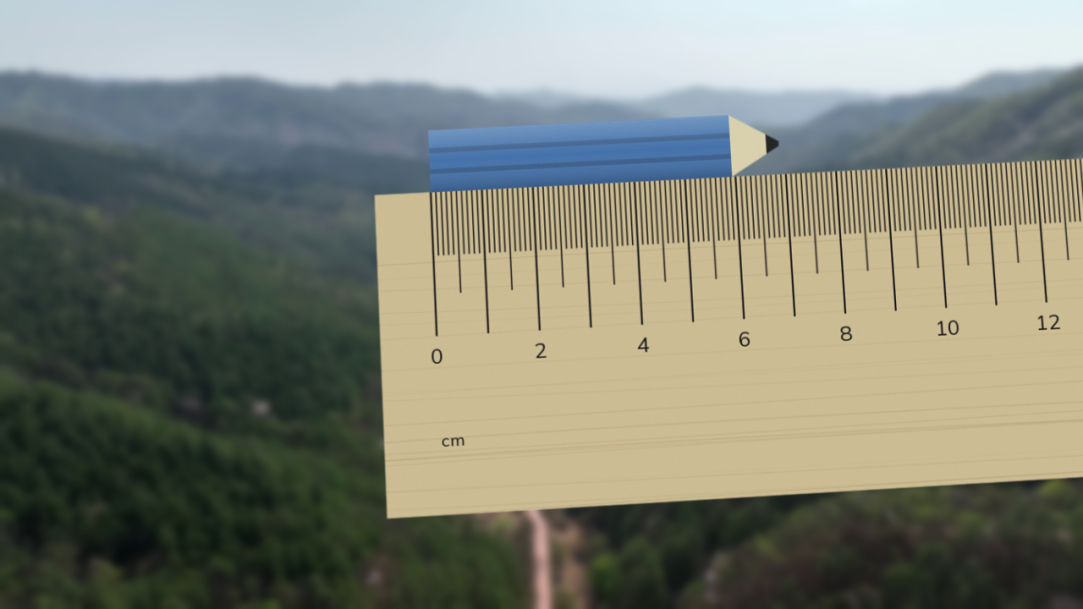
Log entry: 6.9 cm
